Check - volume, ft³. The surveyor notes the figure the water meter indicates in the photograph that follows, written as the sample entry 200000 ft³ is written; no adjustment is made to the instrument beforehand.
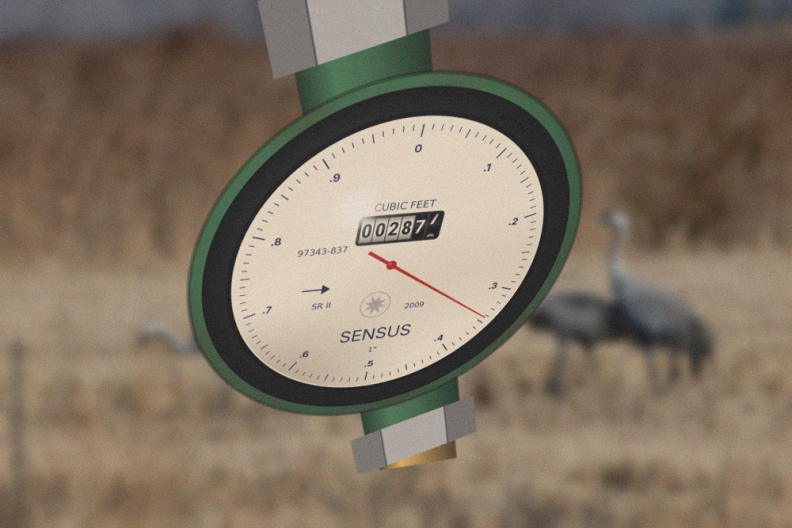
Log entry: 2877.34 ft³
